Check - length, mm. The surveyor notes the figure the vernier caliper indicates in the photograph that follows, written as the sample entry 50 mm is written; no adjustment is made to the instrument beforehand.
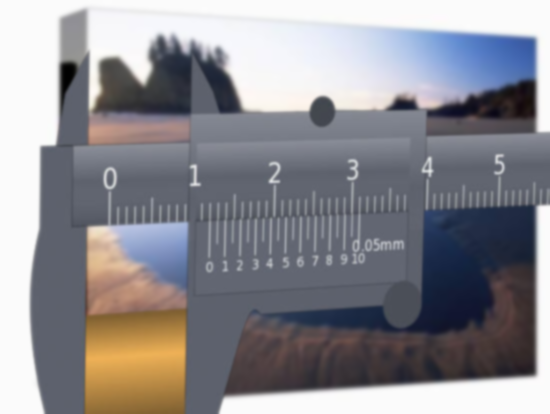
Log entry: 12.0 mm
